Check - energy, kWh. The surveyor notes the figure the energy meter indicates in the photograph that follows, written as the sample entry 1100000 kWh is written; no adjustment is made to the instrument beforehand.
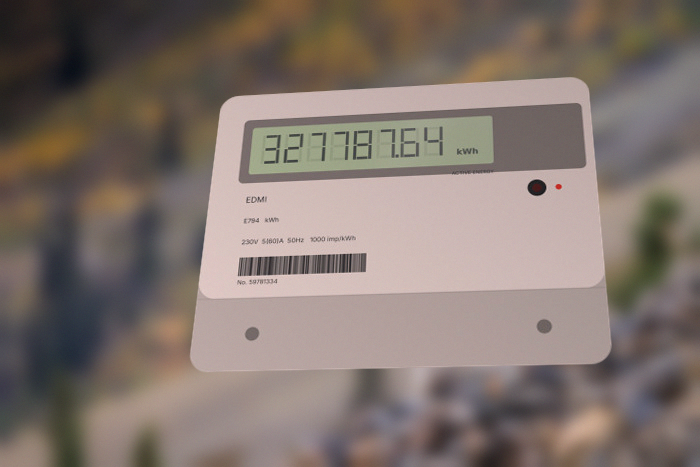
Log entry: 327787.64 kWh
